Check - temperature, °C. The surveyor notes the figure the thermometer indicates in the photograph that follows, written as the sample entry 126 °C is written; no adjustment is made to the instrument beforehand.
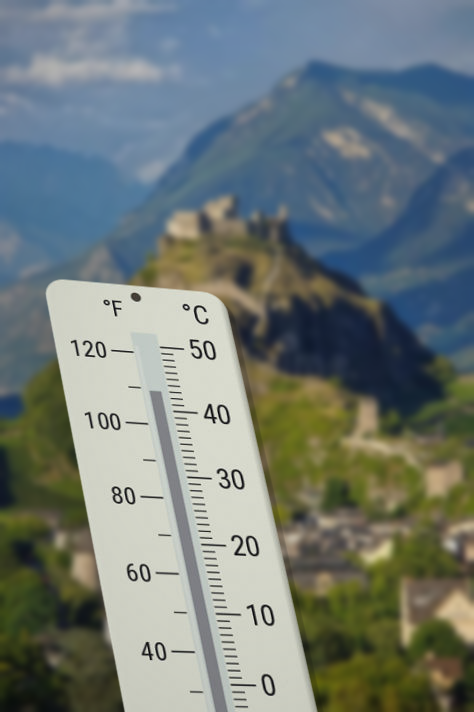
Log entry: 43 °C
